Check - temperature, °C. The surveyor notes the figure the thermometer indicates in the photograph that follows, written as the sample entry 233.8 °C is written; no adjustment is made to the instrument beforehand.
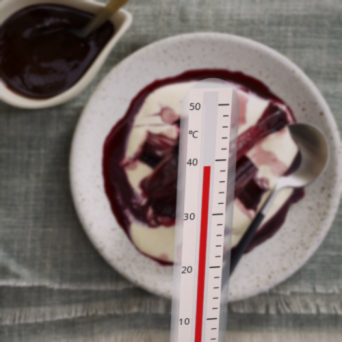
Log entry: 39 °C
